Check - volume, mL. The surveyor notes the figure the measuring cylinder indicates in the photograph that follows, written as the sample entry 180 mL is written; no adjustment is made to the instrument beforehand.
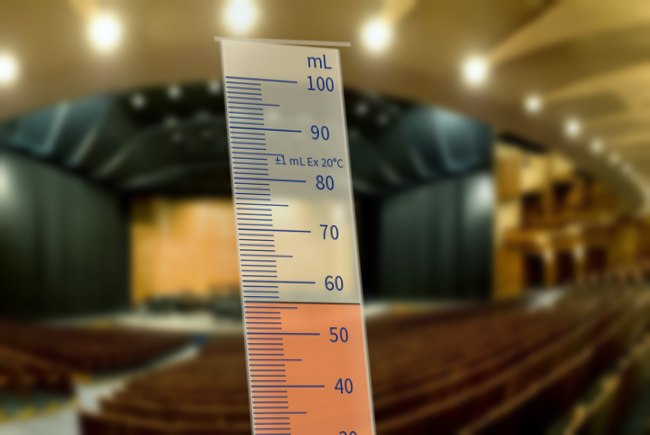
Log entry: 56 mL
